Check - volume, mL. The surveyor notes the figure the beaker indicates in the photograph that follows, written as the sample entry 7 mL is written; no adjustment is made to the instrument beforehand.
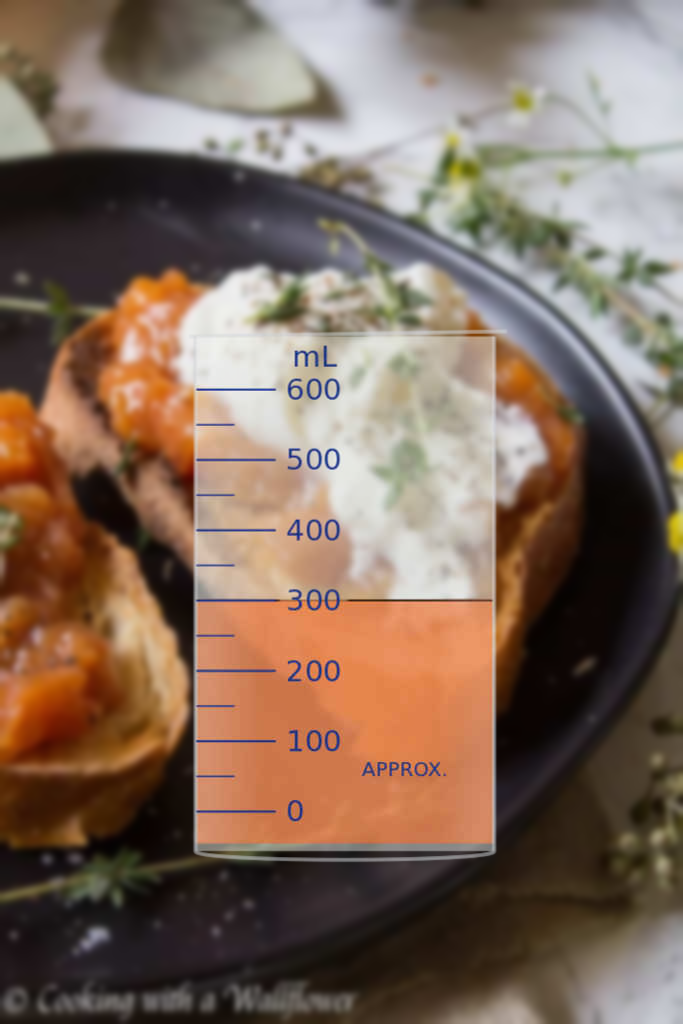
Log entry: 300 mL
